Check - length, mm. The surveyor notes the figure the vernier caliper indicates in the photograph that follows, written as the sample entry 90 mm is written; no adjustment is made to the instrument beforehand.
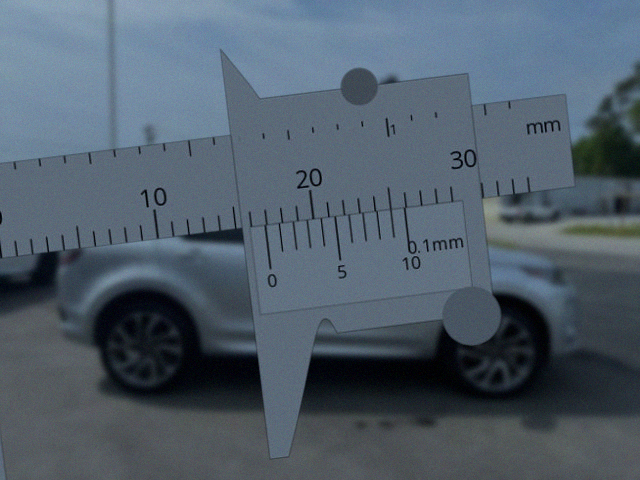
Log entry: 16.9 mm
